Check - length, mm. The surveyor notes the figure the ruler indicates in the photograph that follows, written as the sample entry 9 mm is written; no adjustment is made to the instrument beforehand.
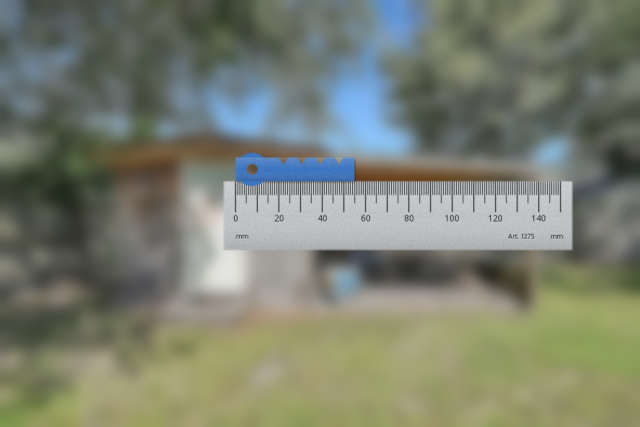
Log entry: 55 mm
